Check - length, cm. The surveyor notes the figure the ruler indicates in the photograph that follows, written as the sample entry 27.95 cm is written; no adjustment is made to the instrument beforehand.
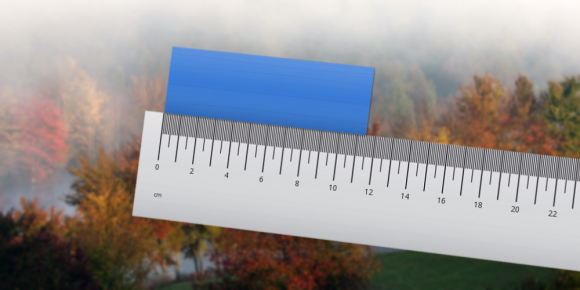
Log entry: 11.5 cm
